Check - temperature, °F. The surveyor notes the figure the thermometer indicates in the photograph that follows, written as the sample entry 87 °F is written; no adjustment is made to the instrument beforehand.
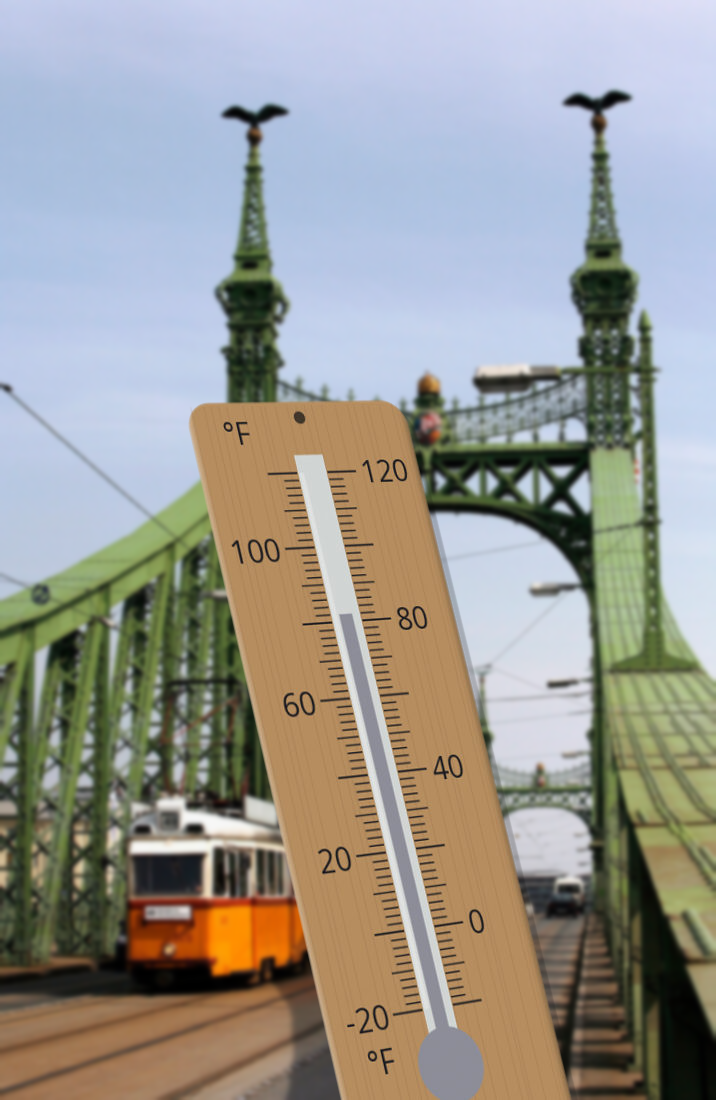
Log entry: 82 °F
